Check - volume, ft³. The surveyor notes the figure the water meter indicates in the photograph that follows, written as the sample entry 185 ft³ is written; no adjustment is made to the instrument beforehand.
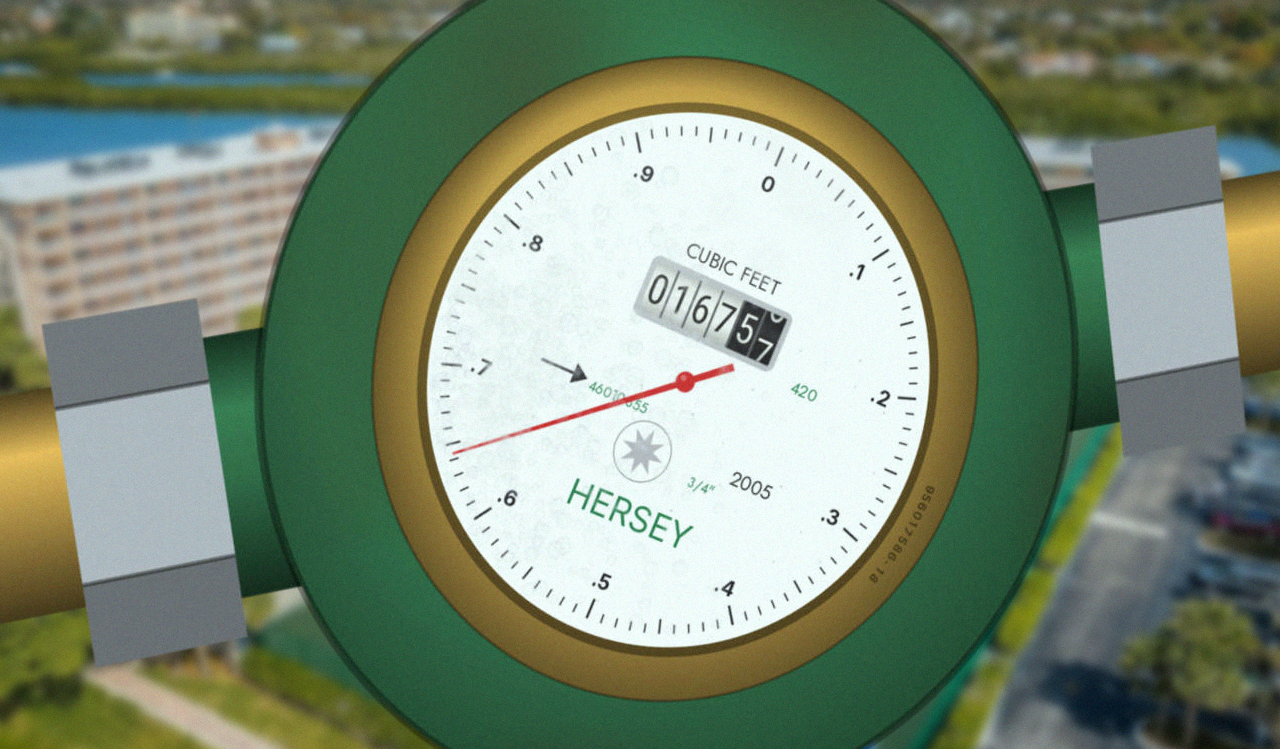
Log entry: 16756.64 ft³
